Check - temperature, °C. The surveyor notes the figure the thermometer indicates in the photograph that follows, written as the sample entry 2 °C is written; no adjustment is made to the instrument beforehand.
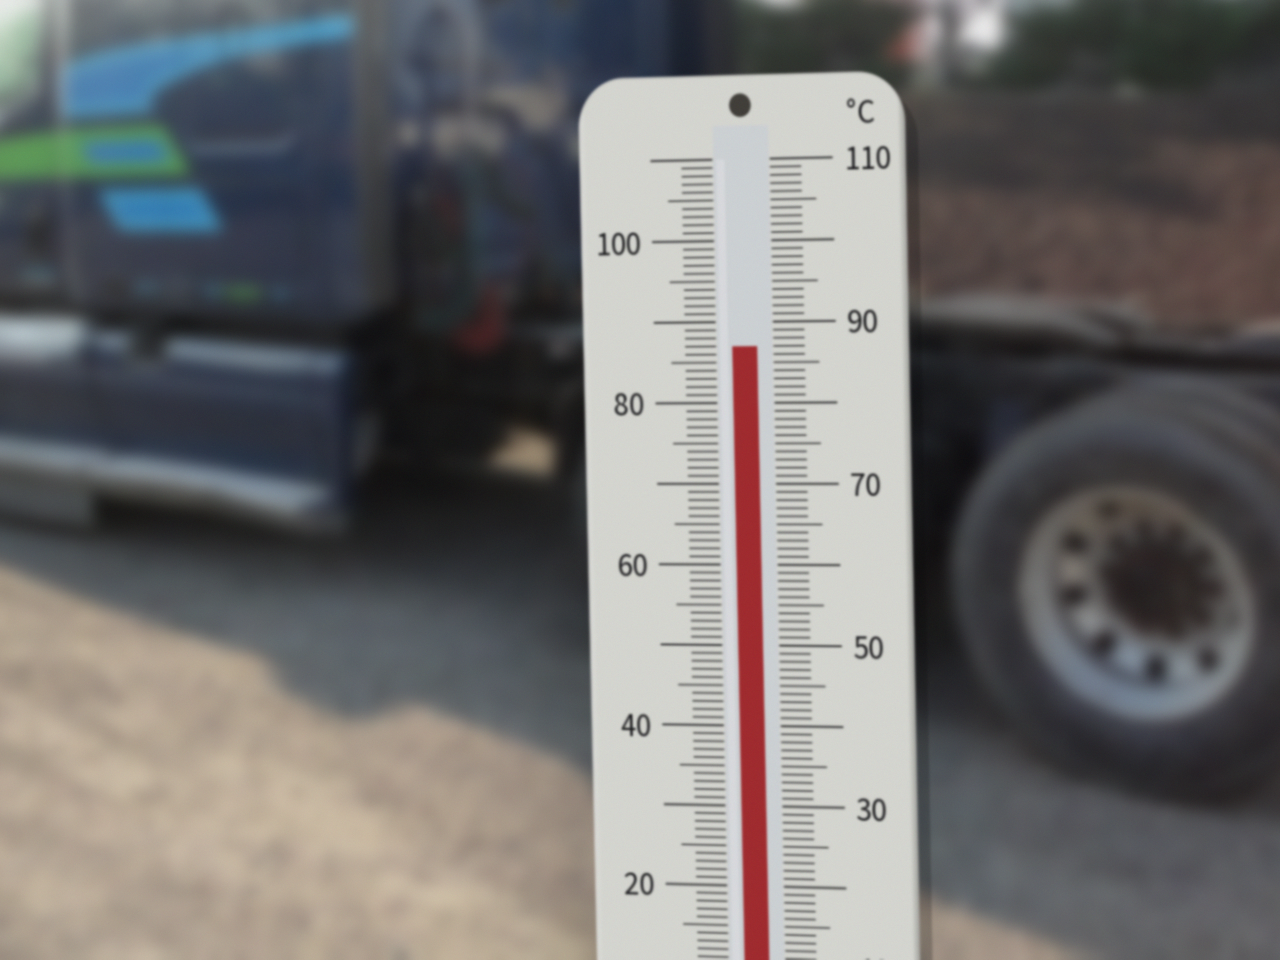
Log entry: 87 °C
